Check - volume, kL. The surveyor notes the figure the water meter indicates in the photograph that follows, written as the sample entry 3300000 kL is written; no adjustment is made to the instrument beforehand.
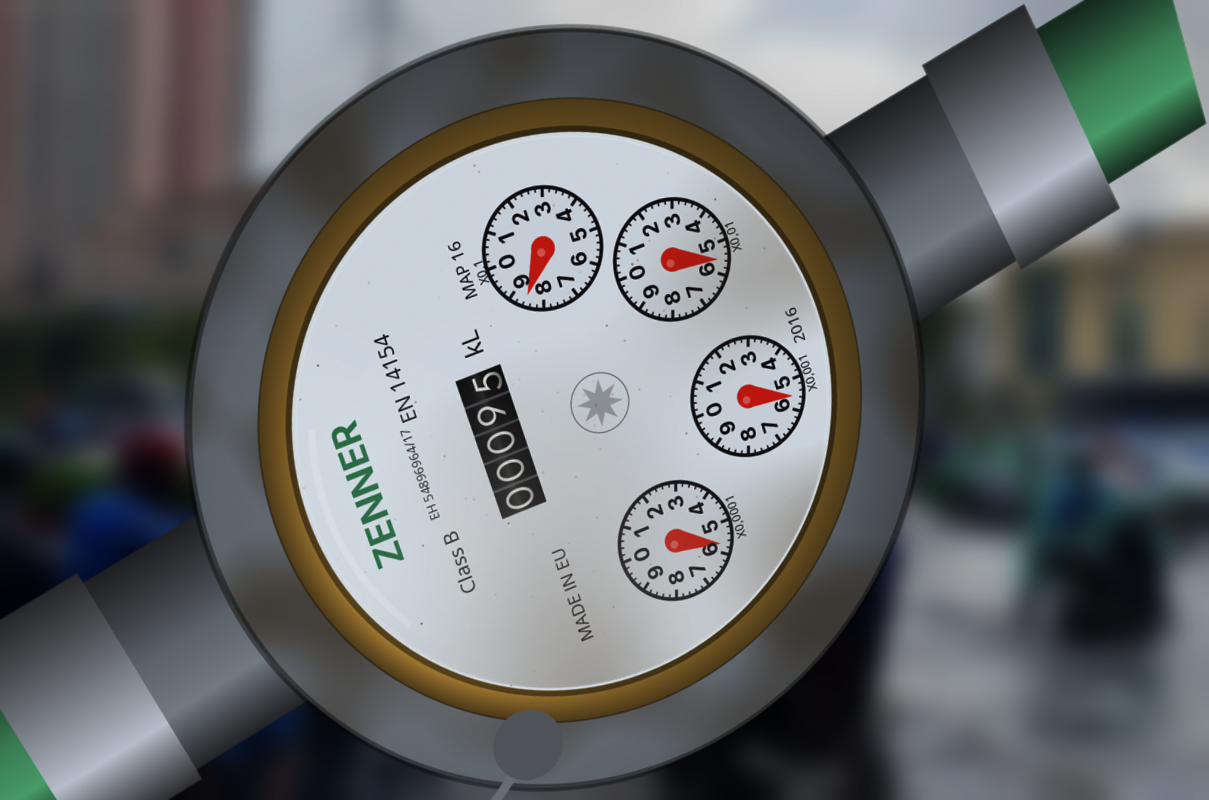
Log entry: 94.8555 kL
